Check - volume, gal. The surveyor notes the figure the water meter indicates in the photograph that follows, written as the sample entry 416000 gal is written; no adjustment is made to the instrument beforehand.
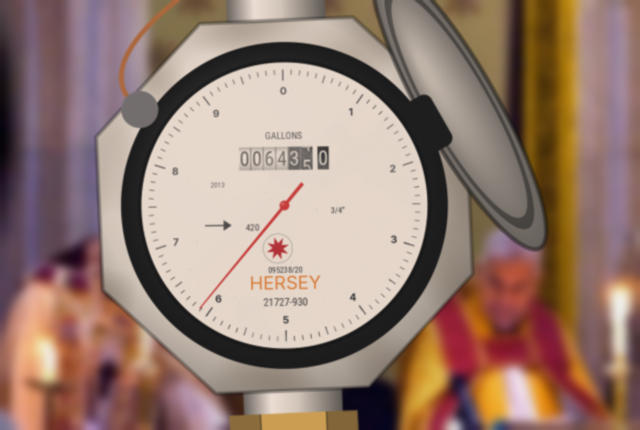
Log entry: 64346.1 gal
